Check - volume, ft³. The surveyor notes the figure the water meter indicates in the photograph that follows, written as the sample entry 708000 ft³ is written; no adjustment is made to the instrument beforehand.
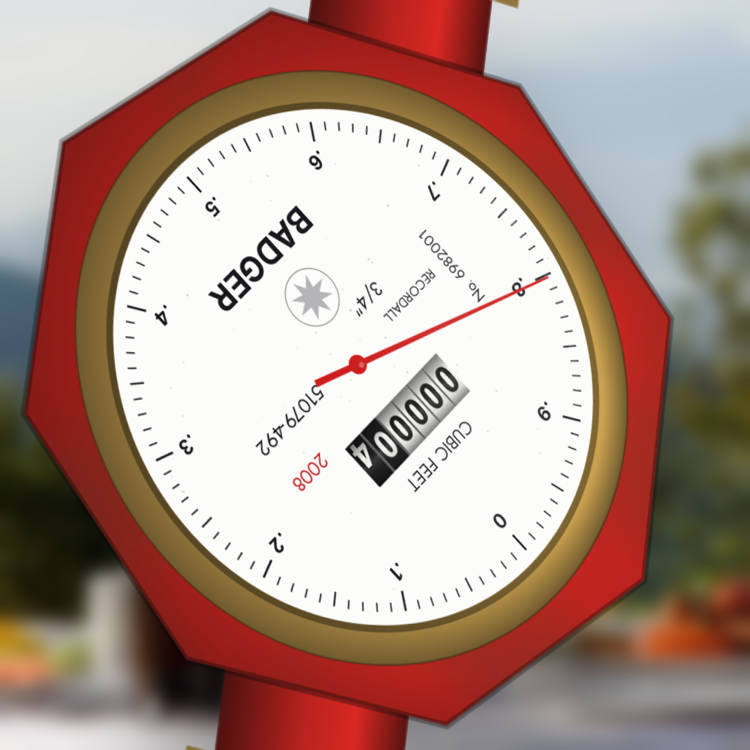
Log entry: 3.80 ft³
